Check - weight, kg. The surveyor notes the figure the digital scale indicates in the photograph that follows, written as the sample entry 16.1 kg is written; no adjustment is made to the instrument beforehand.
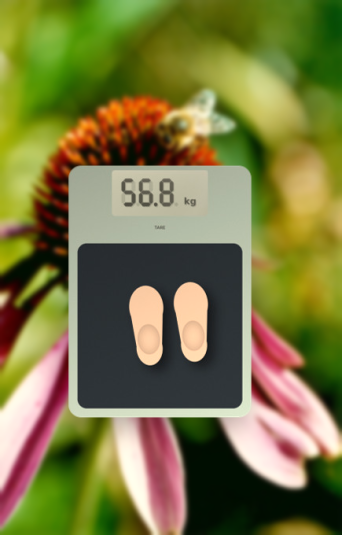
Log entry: 56.8 kg
